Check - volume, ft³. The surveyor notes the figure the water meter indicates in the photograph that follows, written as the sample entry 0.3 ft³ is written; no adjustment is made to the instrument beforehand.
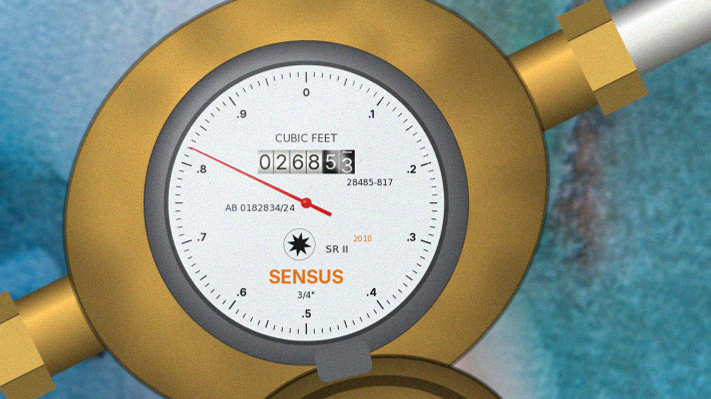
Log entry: 26852.82 ft³
